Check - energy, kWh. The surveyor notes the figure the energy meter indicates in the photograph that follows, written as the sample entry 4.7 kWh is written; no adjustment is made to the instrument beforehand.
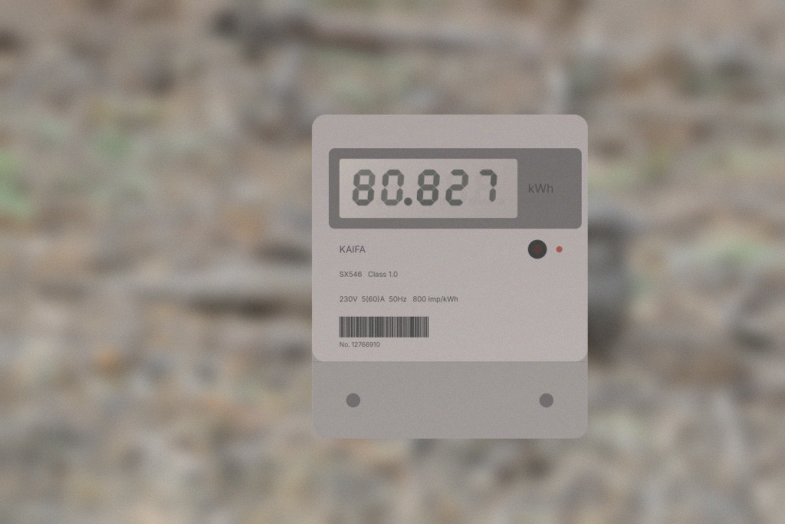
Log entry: 80.827 kWh
